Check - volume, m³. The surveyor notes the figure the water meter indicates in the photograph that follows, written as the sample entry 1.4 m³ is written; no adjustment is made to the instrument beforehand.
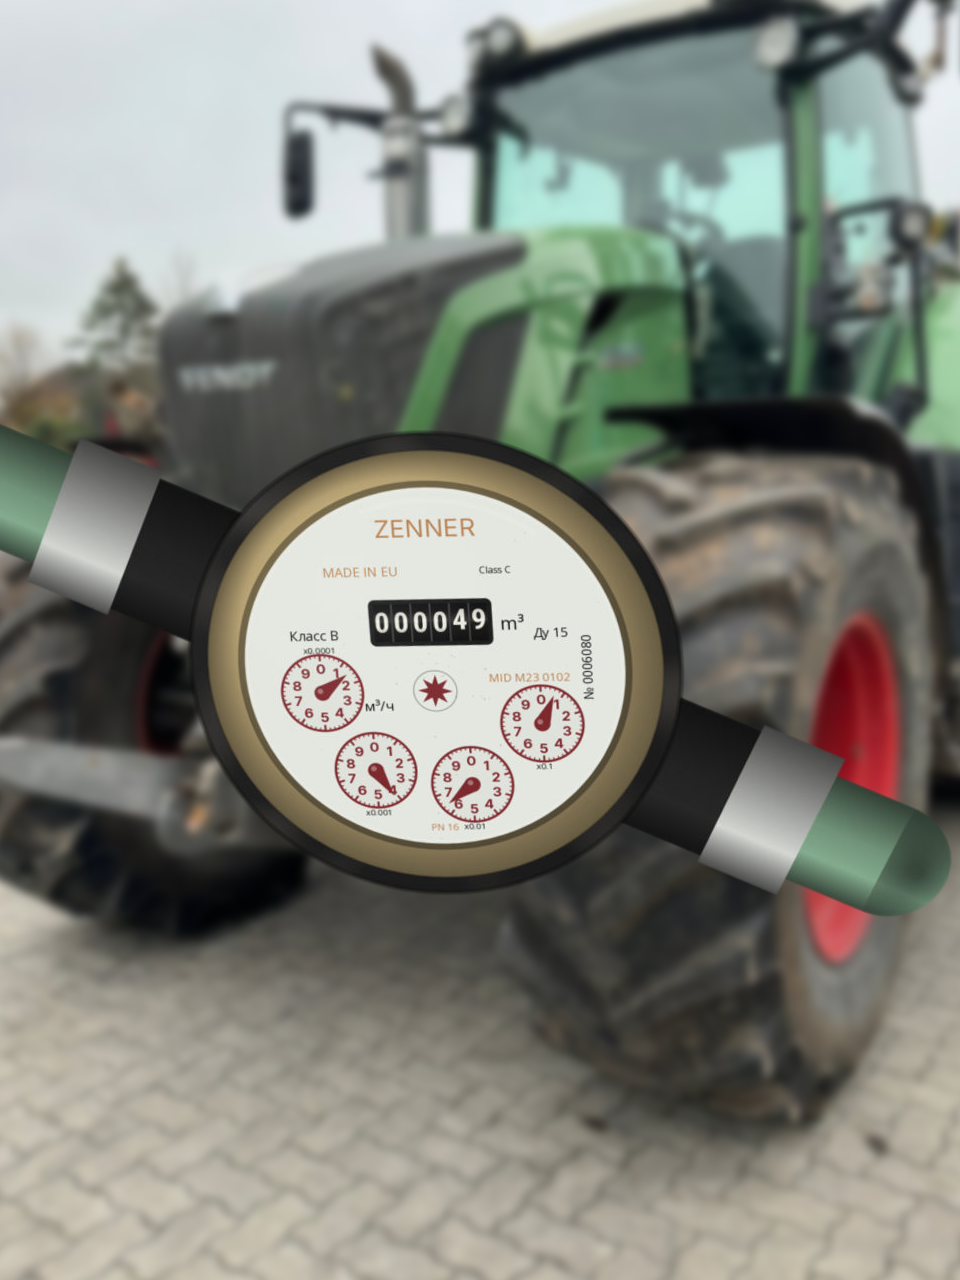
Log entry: 49.0641 m³
